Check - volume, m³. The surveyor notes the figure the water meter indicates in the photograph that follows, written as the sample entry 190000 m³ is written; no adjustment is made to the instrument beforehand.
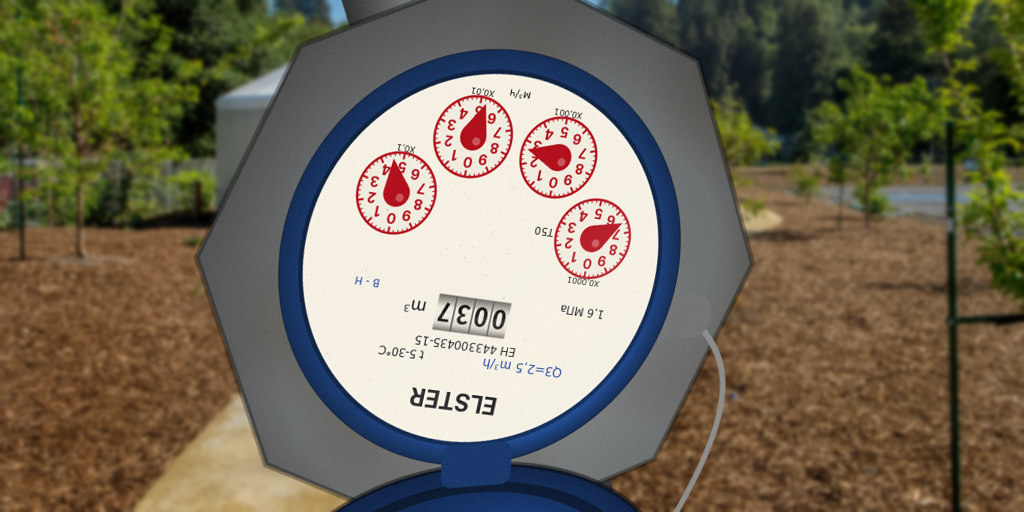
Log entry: 37.4526 m³
